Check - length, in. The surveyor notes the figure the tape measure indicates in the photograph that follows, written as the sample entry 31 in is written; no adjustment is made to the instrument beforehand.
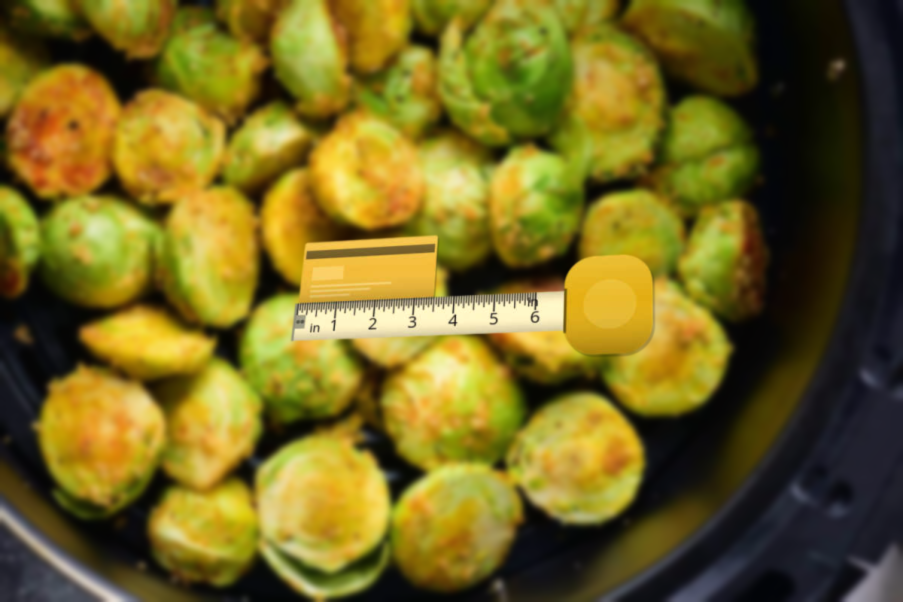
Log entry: 3.5 in
